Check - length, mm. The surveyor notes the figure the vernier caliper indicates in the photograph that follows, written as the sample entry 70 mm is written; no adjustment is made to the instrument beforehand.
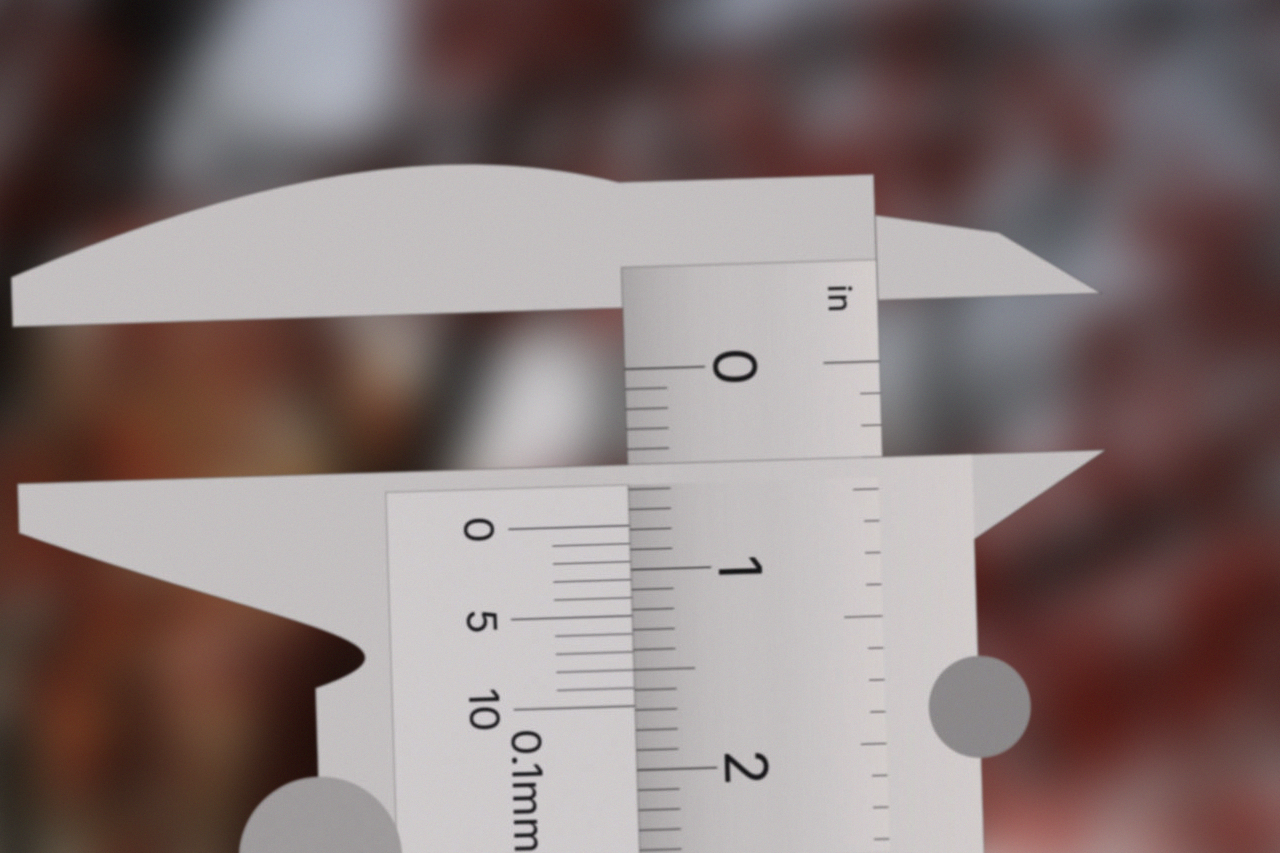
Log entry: 7.8 mm
